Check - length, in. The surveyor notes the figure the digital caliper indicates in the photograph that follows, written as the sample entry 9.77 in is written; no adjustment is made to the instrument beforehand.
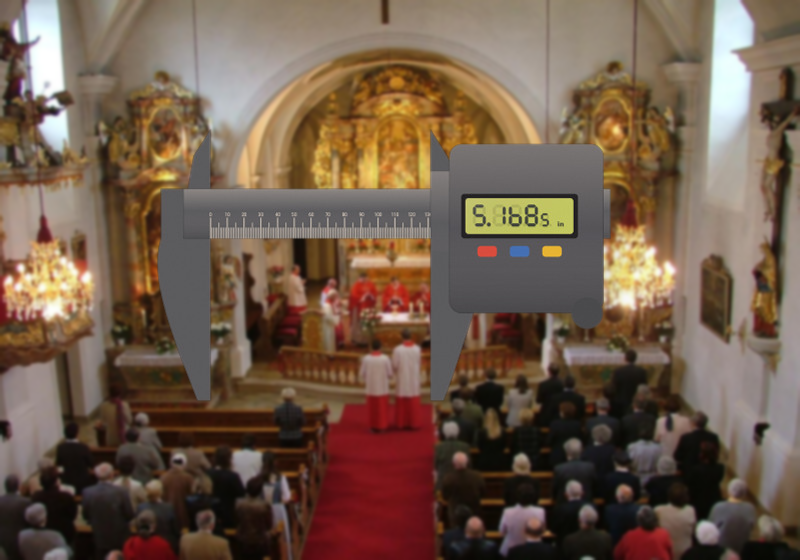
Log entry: 5.1685 in
